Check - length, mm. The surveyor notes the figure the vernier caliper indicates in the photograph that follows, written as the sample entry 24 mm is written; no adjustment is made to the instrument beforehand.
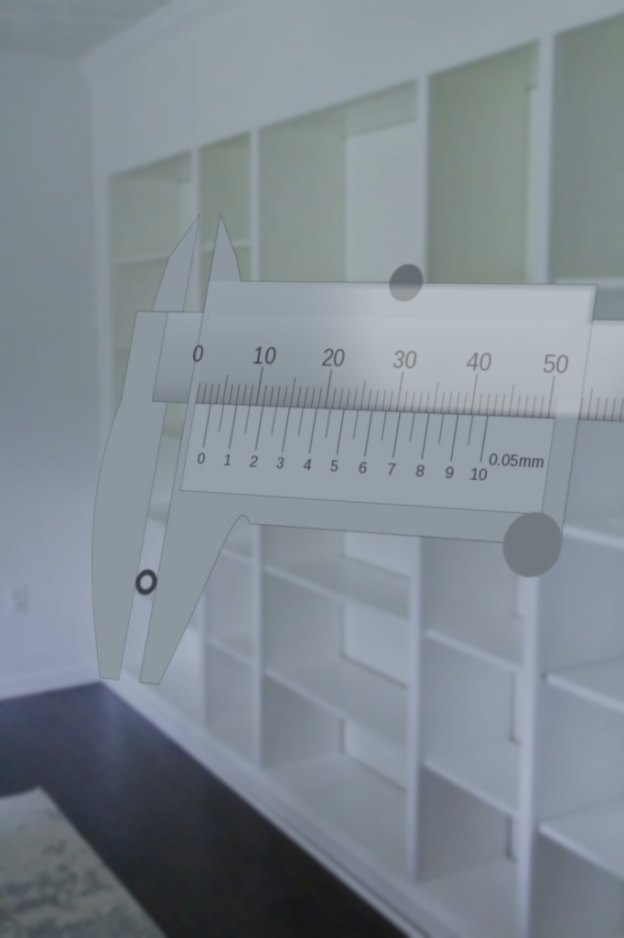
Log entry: 3.2 mm
